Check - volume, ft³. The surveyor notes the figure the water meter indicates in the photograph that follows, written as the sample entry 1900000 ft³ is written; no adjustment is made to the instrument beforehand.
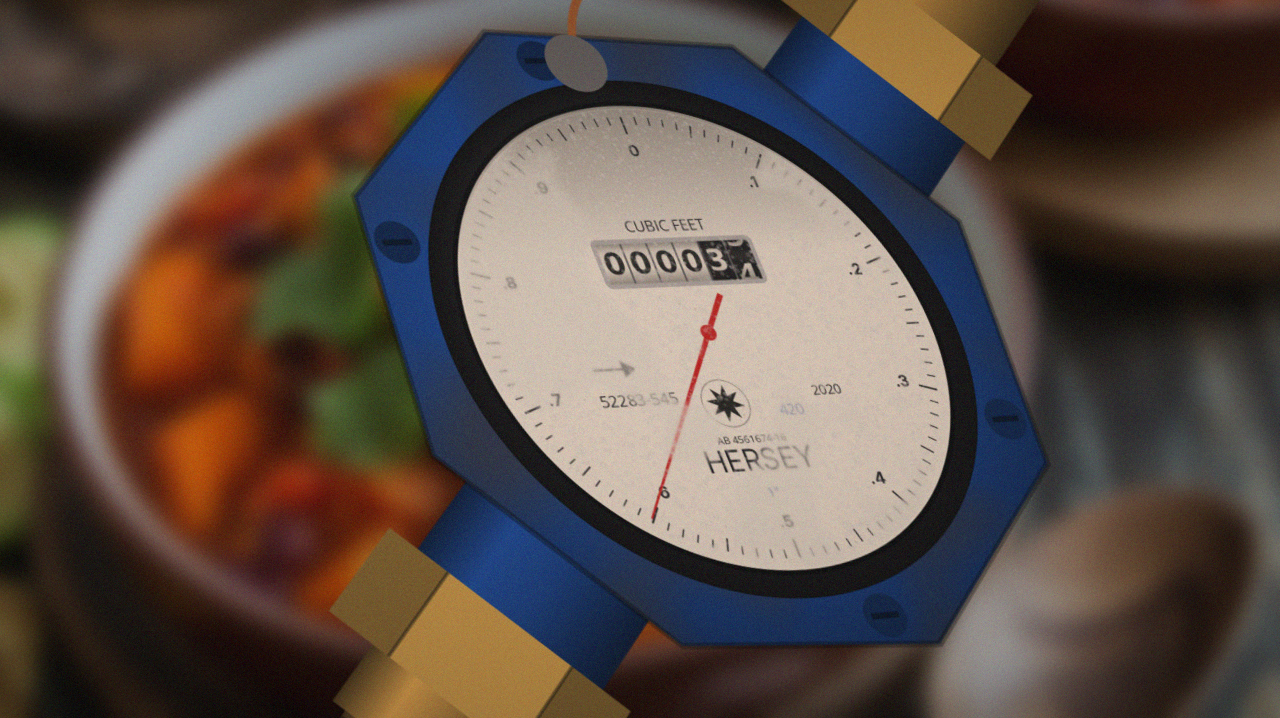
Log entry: 33.60 ft³
